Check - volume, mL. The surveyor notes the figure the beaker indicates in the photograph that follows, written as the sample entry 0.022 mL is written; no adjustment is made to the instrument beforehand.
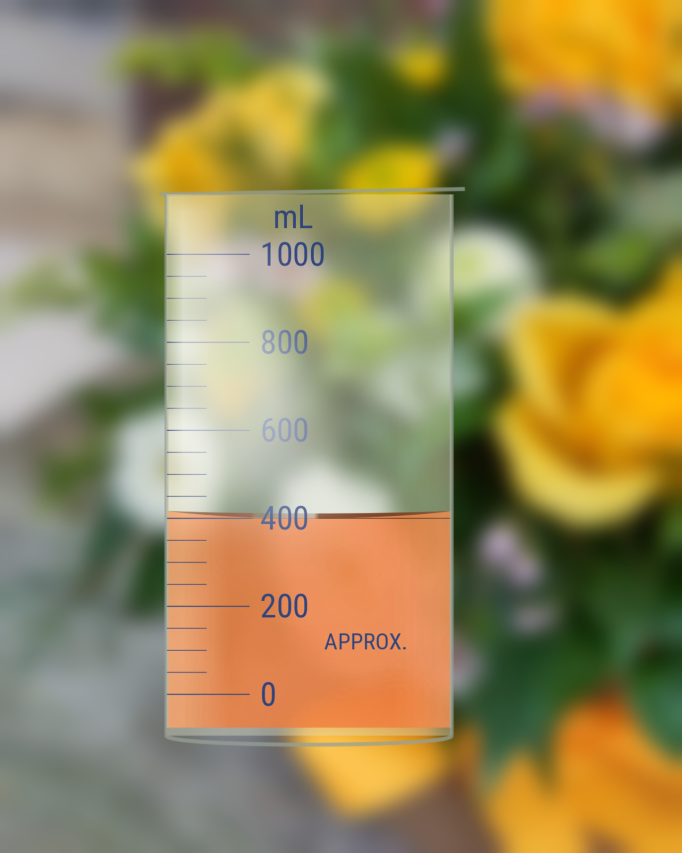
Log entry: 400 mL
